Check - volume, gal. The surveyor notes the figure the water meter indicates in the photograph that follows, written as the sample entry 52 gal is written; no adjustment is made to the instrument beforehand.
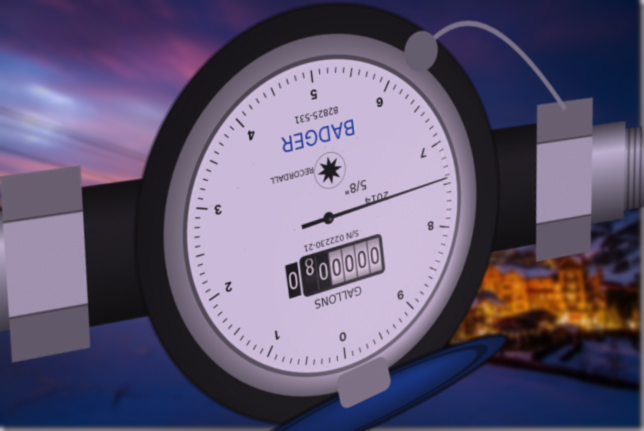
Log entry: 77.4 gal
